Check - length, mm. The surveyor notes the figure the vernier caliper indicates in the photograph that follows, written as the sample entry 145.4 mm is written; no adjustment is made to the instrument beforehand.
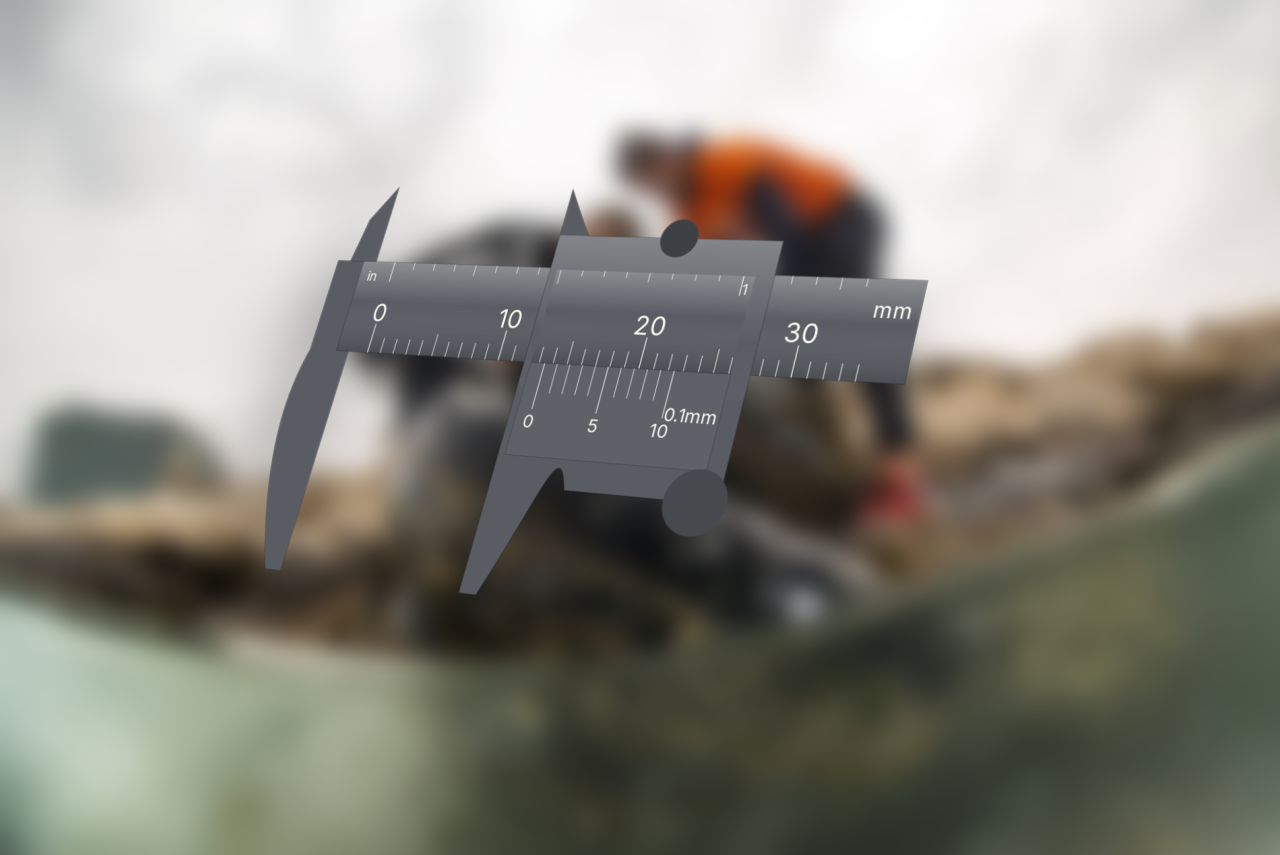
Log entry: 13.4 mm
